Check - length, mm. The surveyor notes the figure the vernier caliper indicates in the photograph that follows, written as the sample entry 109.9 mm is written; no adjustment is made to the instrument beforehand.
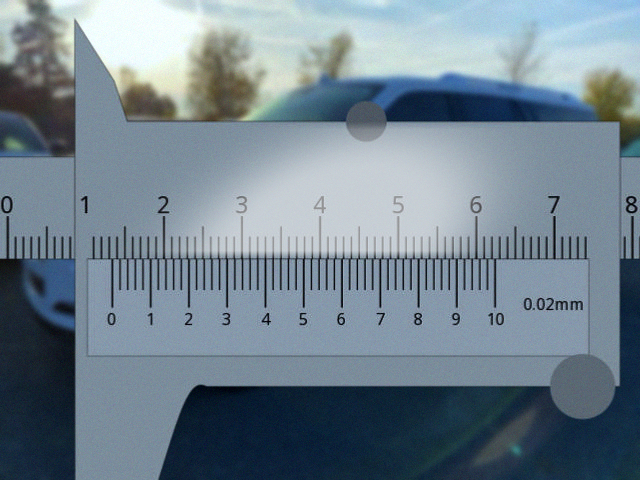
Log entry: 13.4 mm
